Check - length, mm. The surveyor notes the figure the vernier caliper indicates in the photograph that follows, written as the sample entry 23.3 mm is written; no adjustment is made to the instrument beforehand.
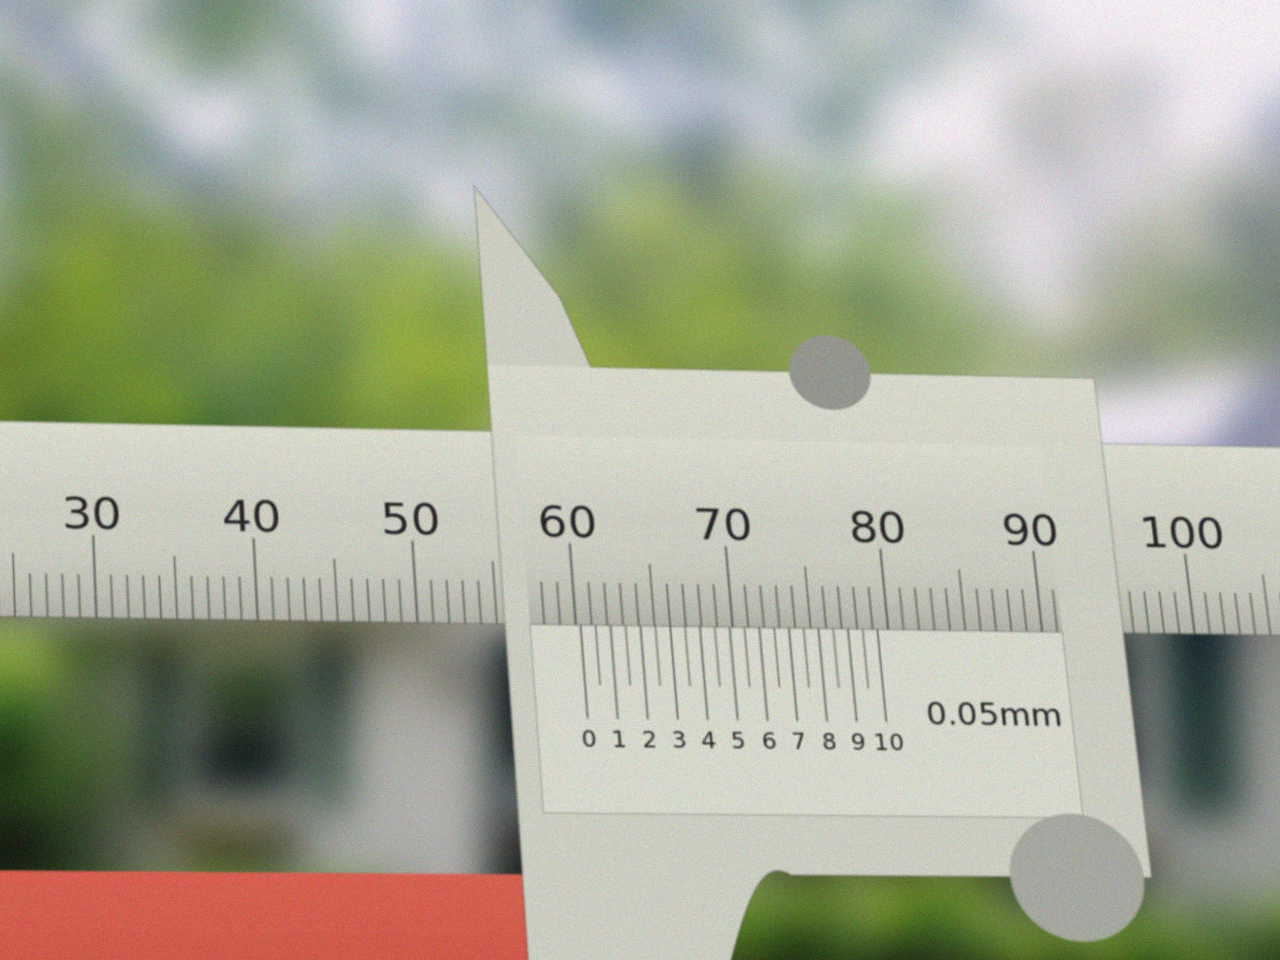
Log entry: 60.3 mm
